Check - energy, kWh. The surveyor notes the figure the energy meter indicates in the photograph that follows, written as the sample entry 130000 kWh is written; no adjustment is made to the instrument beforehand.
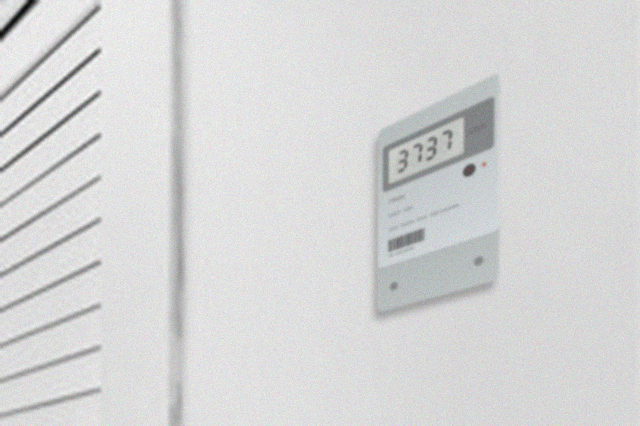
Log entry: 3737 kWh
